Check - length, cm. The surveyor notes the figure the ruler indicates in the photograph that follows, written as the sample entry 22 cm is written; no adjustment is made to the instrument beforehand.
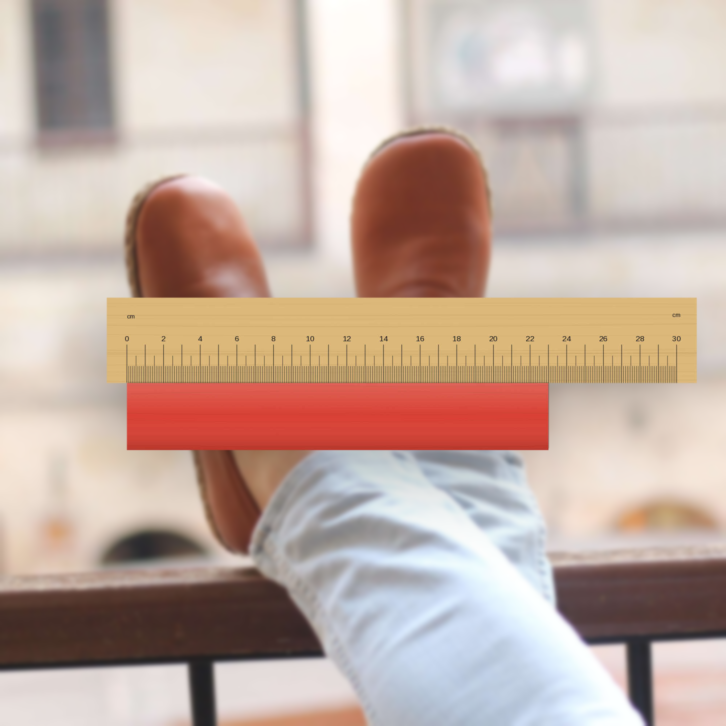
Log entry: 23 cm
